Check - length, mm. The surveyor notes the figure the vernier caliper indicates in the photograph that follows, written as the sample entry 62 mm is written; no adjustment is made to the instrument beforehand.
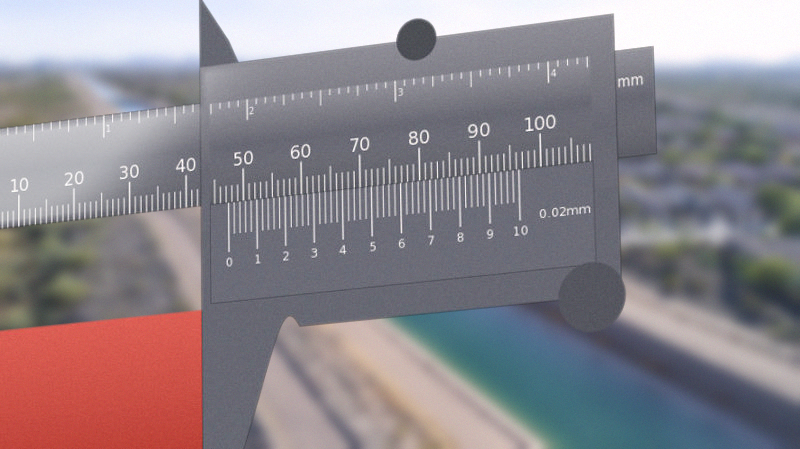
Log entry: 47.4 mm
